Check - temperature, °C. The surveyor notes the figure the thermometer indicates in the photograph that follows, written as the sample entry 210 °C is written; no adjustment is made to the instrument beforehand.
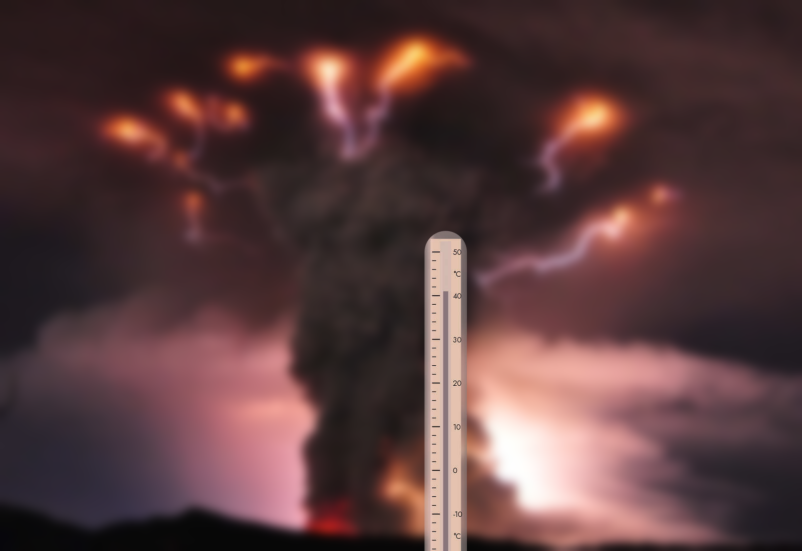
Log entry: 41 °C
